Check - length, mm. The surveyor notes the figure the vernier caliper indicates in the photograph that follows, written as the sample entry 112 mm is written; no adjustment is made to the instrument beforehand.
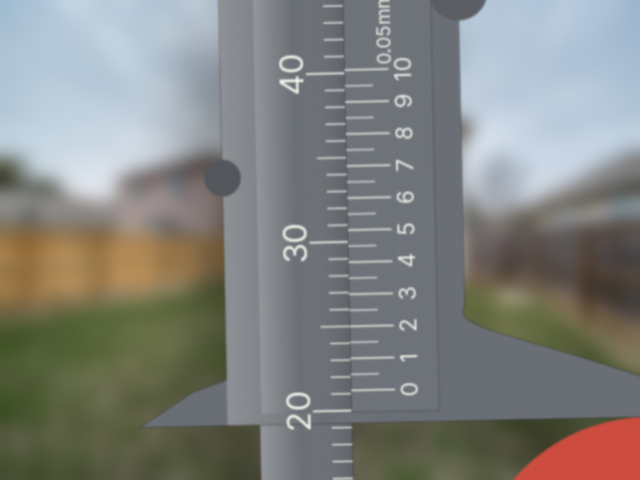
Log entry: 21.2 mm
